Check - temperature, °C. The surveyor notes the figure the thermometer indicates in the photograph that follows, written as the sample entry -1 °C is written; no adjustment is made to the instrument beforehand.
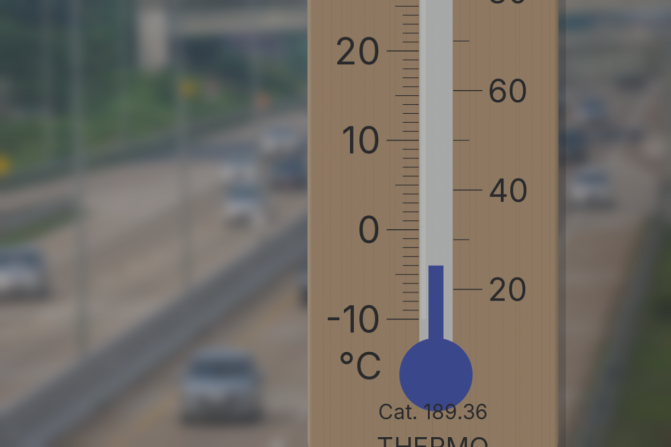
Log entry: -4 °C
